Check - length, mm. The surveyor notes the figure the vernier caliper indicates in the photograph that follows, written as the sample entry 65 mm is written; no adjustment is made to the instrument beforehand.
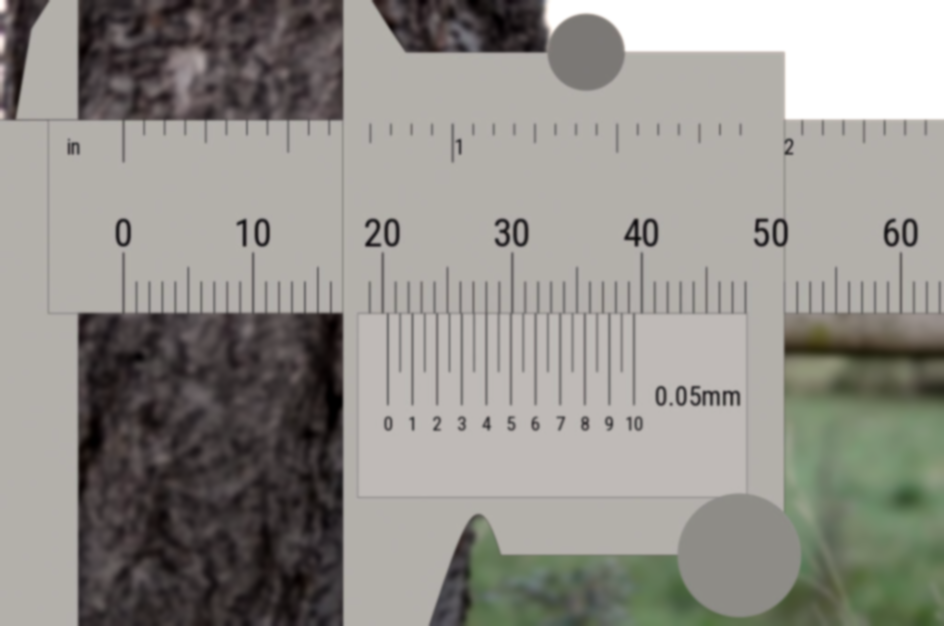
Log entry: 20.4 mm
